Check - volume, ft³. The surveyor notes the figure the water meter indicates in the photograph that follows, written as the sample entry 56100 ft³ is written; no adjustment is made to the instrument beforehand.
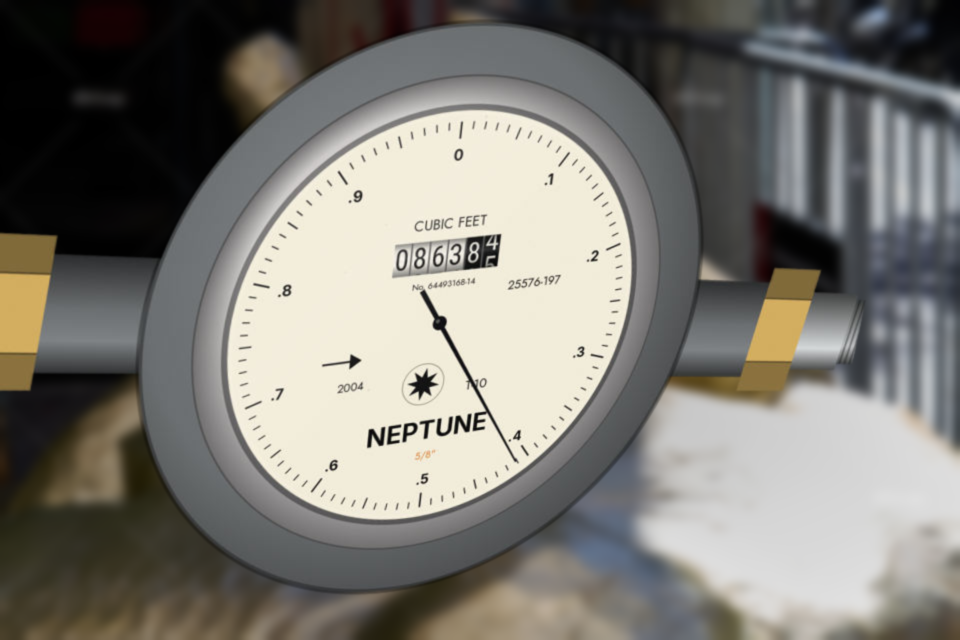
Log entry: 86384.41 ft³
